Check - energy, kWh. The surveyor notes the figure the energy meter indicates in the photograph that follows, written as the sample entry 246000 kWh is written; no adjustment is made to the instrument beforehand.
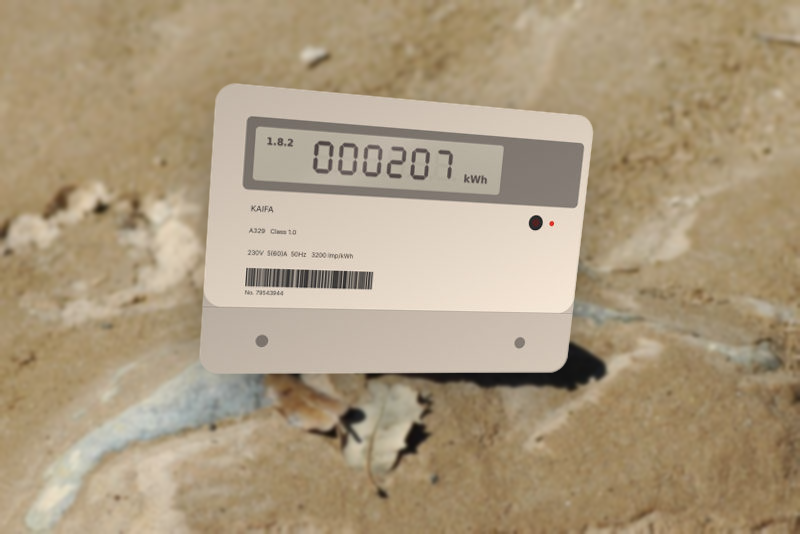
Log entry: 207 kWh
